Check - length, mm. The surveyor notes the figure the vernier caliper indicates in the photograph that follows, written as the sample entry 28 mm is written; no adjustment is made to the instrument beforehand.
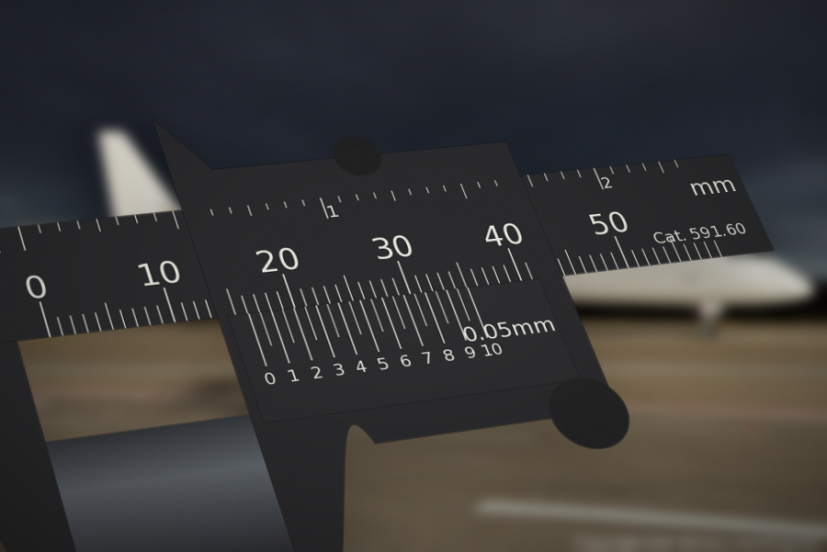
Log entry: 16.1 mm
